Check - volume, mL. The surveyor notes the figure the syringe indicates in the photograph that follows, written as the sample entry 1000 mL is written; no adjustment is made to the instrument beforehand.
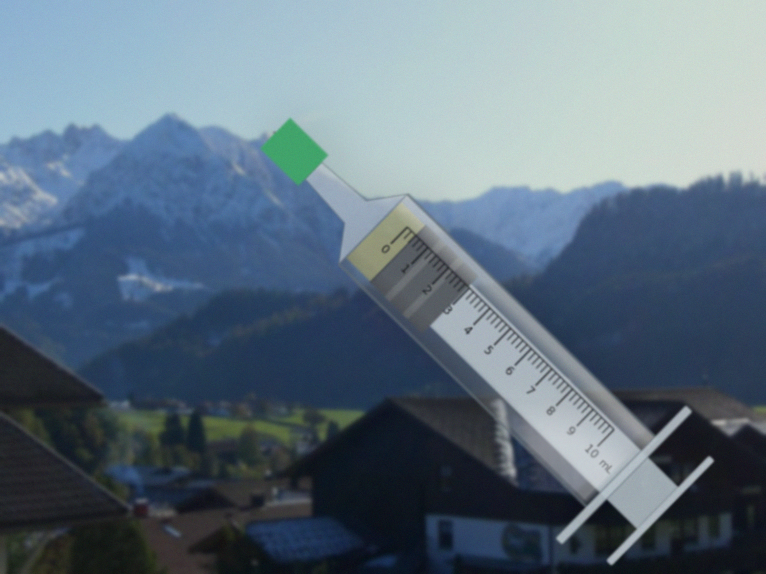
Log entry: 0.4 mL
